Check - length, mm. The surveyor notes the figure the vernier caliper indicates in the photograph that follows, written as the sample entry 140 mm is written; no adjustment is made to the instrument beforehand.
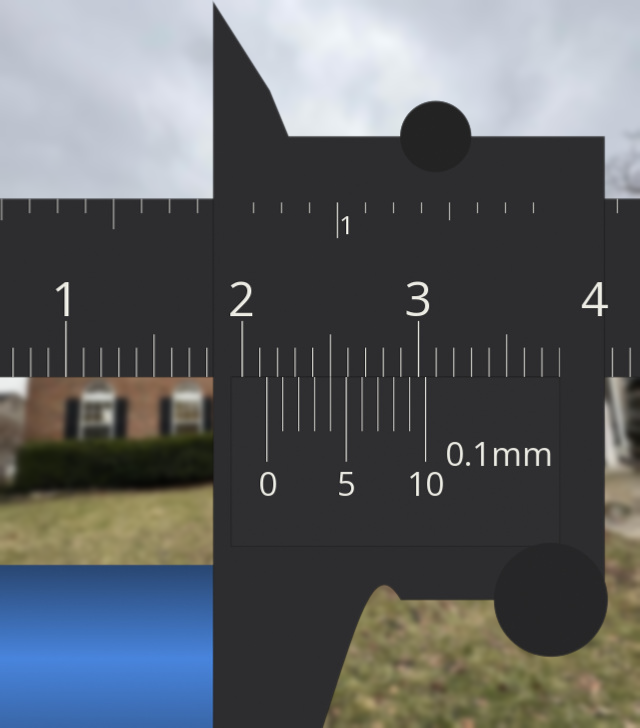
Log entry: 21.4 mm
